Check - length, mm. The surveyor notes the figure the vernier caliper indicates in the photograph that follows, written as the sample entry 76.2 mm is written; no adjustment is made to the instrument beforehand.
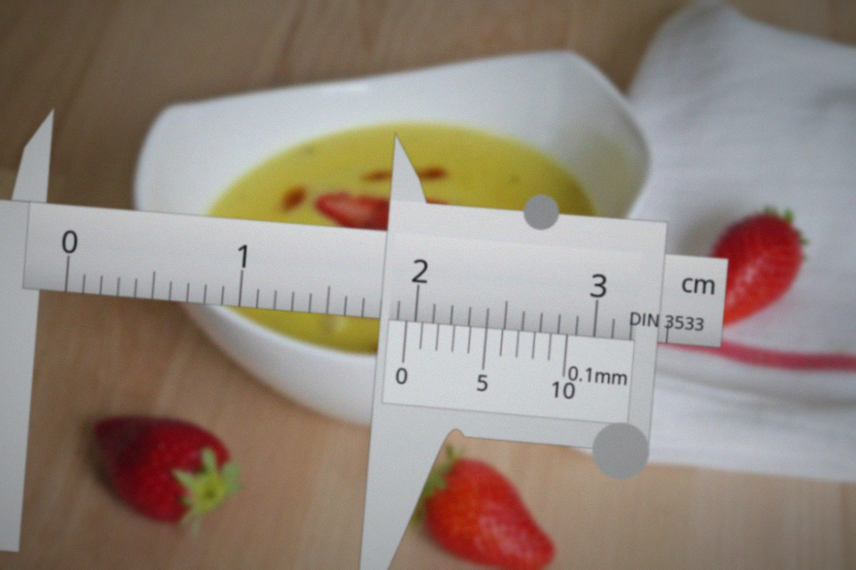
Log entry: 19.5 mm
